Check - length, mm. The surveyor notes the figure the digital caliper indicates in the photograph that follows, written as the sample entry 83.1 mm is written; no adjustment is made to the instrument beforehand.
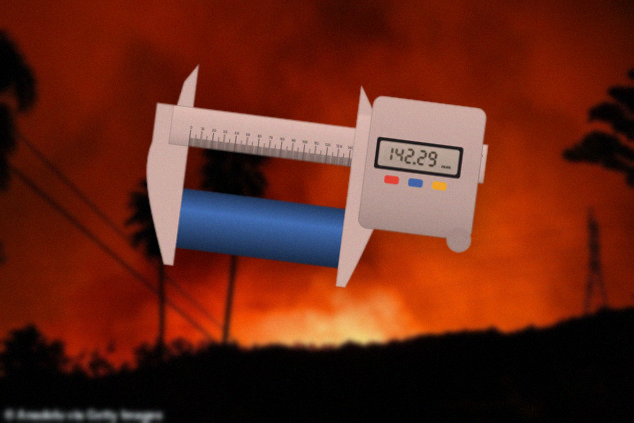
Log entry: 142.29 mm
